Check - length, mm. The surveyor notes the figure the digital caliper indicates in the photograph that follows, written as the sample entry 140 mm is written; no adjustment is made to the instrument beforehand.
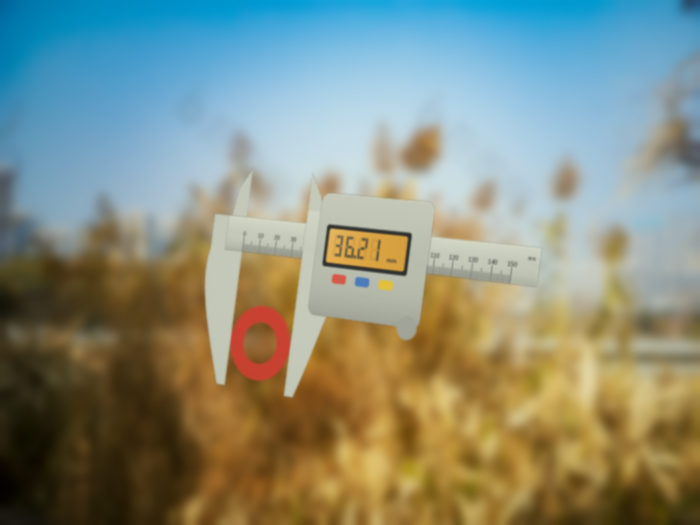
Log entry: 36.21 mm
